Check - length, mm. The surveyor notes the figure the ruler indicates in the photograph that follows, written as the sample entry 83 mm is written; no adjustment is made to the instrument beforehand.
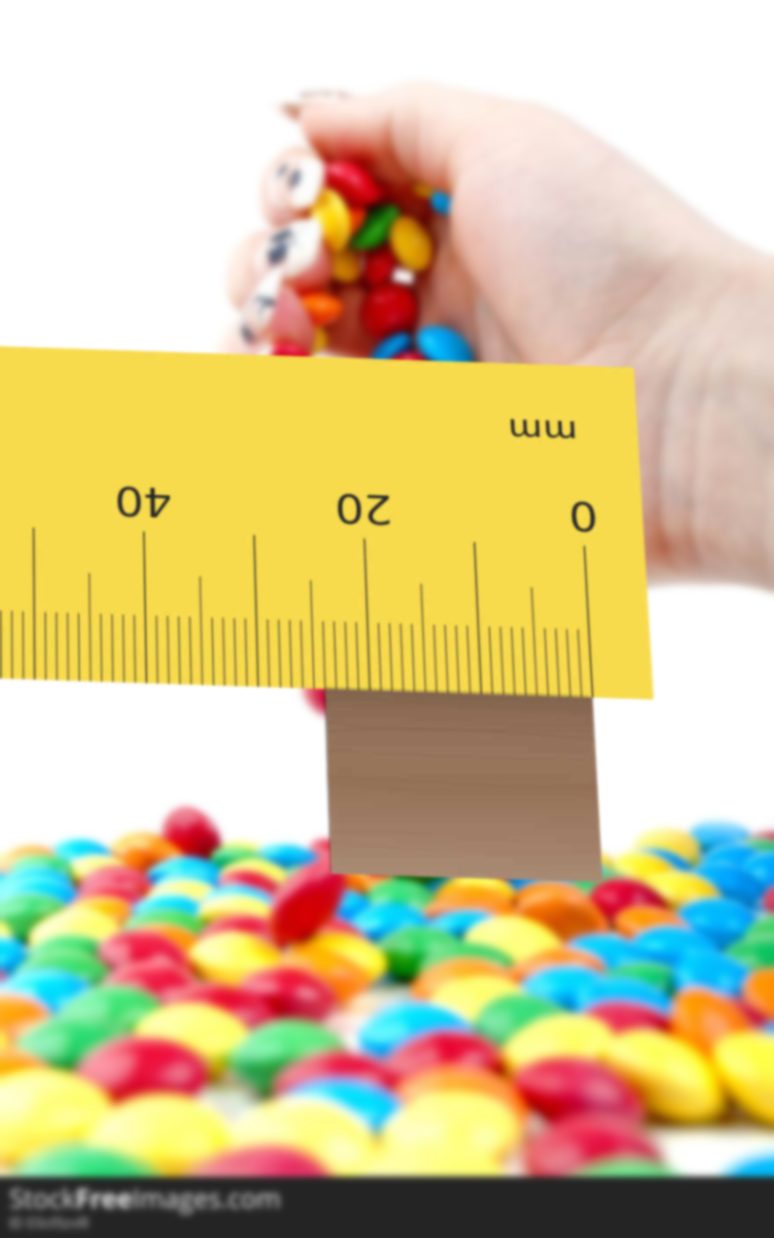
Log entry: 24 mm
